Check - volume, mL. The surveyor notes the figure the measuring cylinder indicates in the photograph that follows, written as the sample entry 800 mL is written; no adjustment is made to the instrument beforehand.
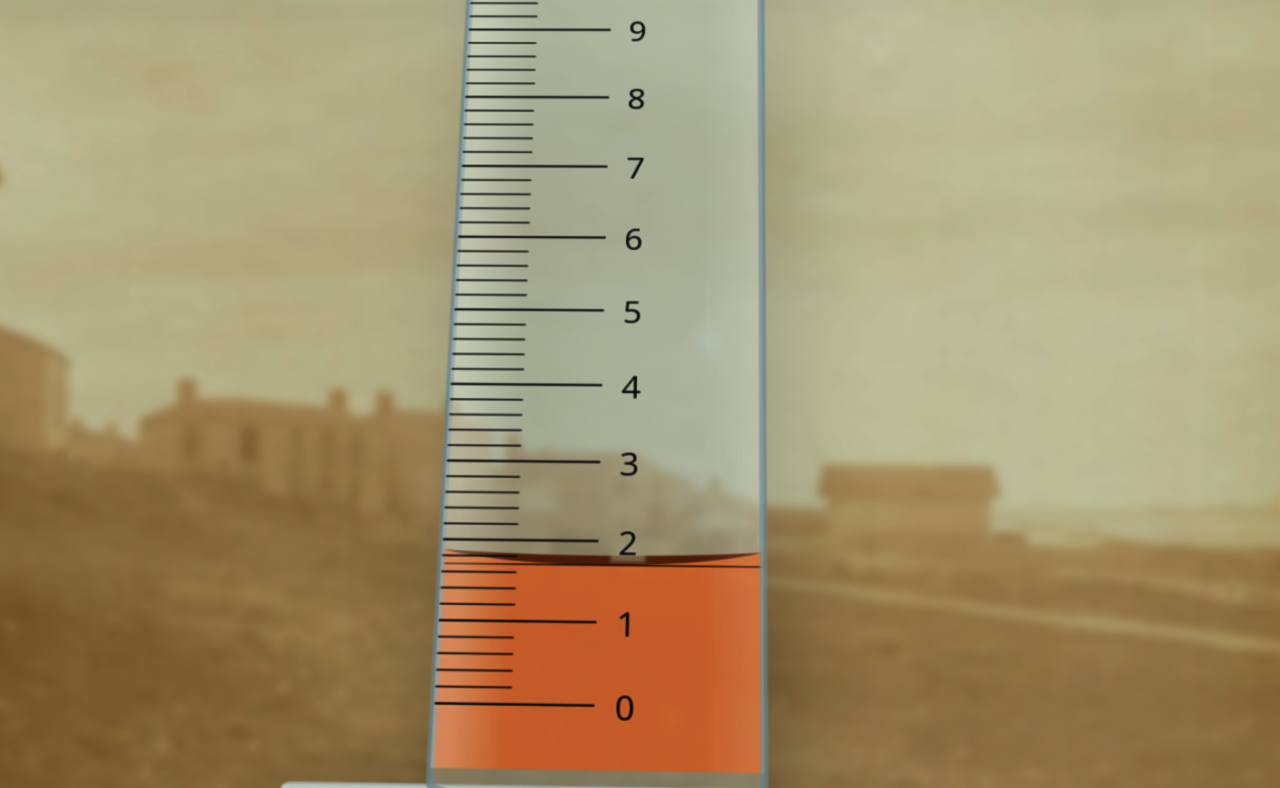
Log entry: 1.7 mL
